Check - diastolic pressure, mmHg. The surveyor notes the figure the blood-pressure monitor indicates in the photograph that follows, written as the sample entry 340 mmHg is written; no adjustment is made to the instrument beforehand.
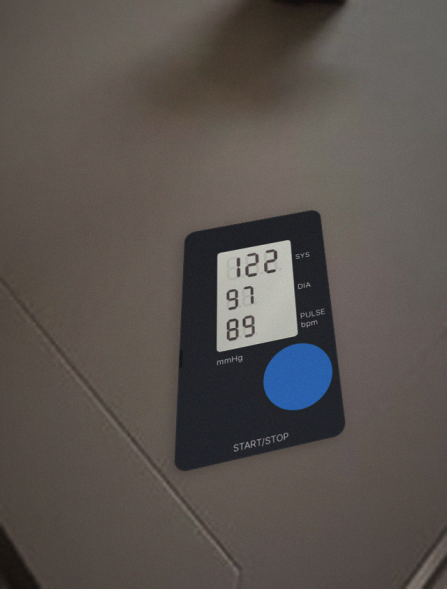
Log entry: 97 mmHg
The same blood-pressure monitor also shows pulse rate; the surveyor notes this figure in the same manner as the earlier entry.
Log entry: 89 bpm
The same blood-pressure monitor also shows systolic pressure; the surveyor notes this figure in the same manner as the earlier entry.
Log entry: 122 mmHg
